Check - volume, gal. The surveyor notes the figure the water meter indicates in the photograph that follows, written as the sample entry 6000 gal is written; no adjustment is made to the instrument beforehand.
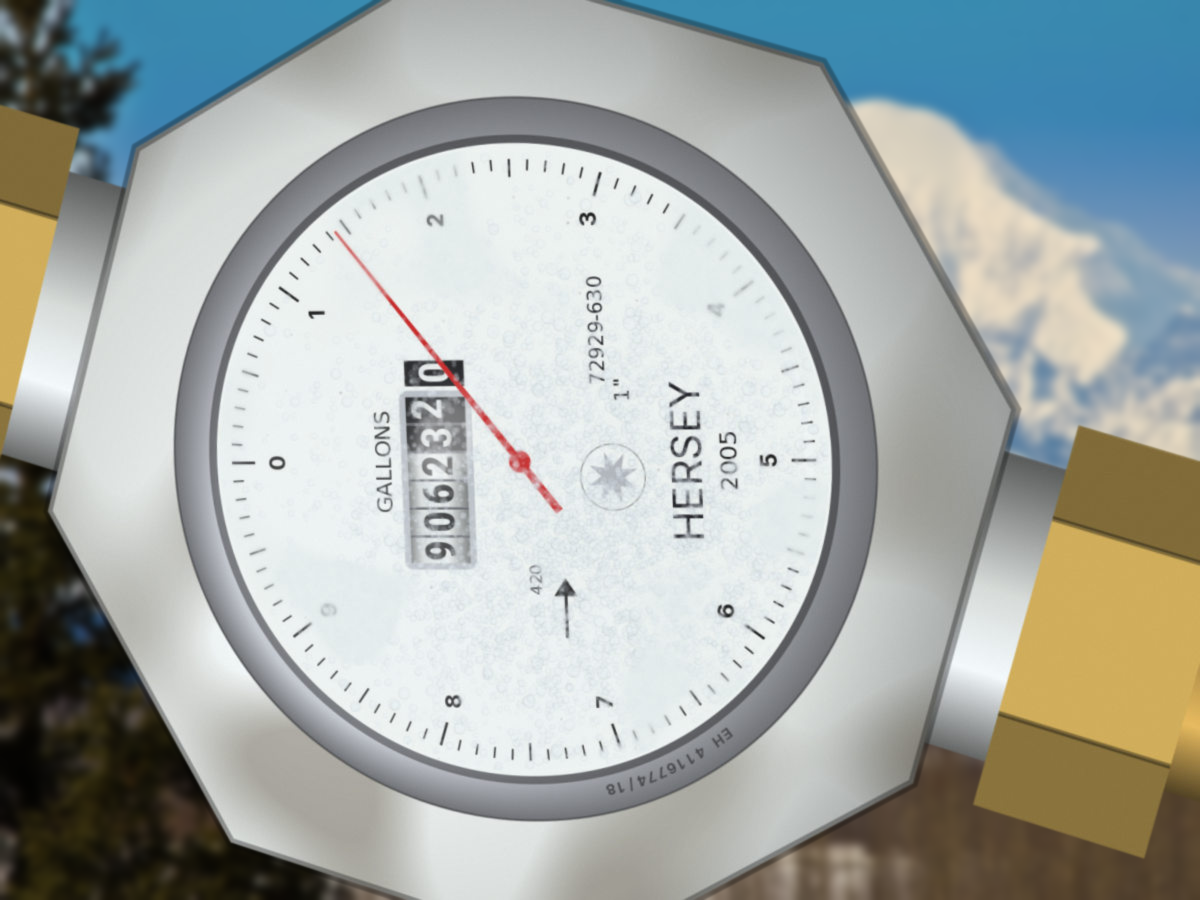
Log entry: 9062321.4 gal
